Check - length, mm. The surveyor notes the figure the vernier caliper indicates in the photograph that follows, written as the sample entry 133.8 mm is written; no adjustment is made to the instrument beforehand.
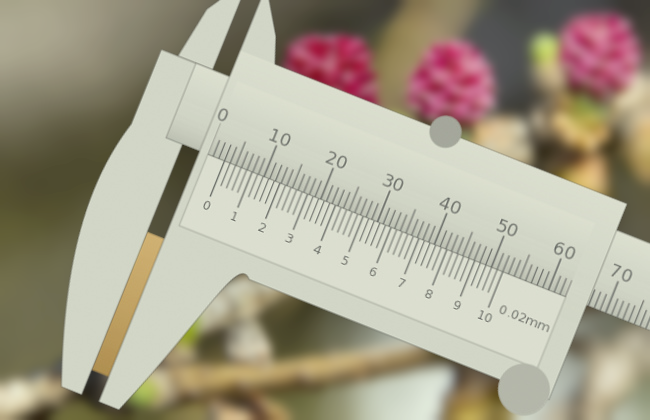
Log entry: 3.0 mm
